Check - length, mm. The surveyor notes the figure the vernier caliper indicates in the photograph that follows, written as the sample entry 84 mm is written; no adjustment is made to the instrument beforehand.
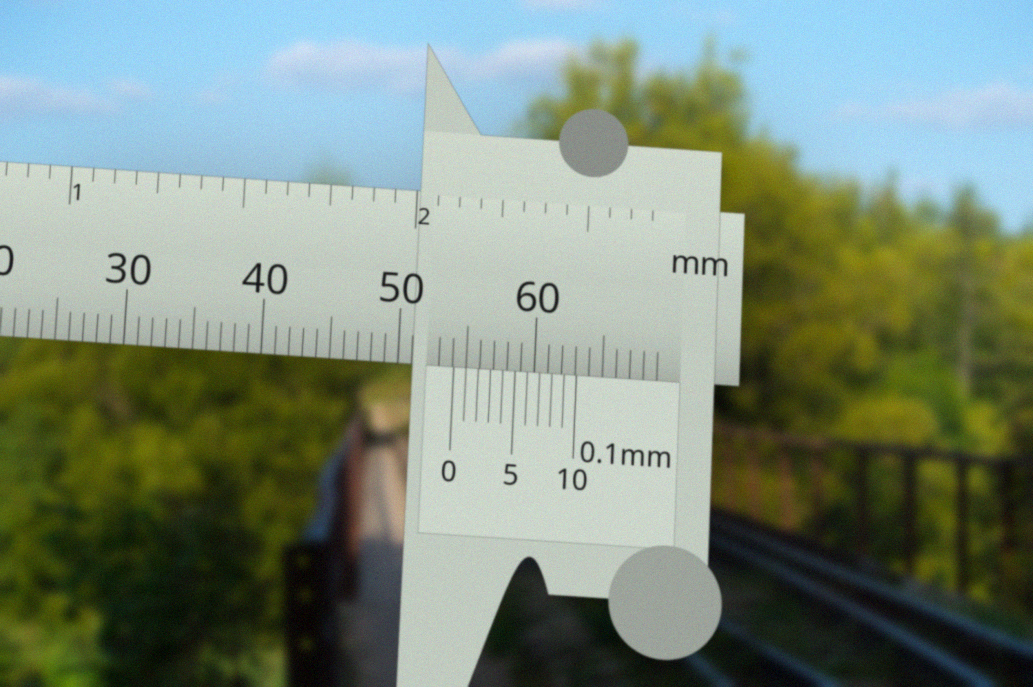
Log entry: 54.1 mm
